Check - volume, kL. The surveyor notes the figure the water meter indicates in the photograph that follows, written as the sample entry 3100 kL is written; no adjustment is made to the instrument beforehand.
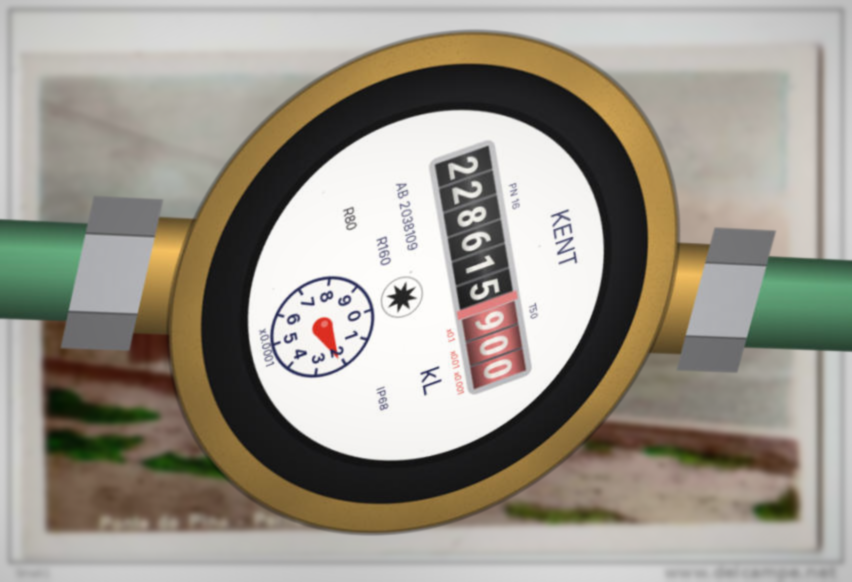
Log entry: 228615.9002 kL
